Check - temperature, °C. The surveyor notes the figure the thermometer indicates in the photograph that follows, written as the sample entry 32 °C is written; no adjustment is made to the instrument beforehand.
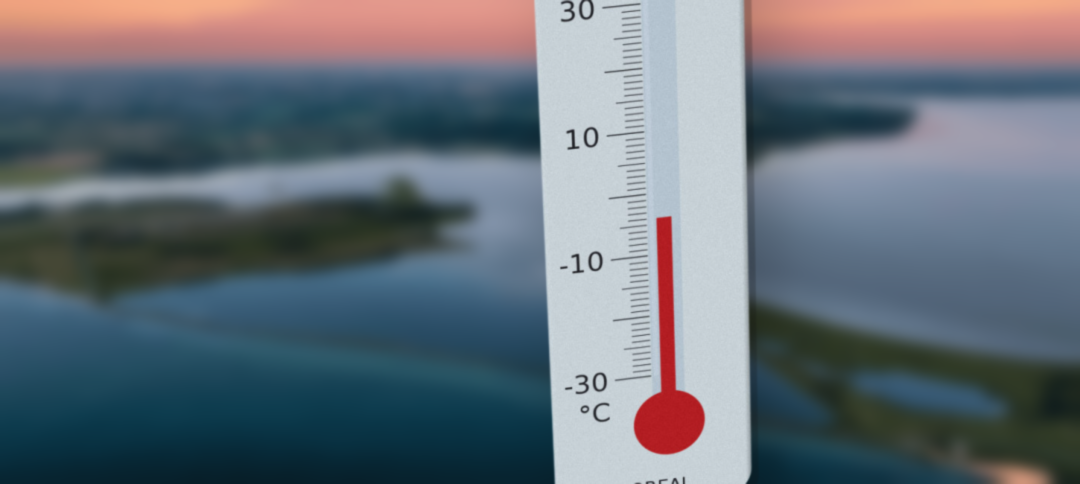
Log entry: -4 °C
